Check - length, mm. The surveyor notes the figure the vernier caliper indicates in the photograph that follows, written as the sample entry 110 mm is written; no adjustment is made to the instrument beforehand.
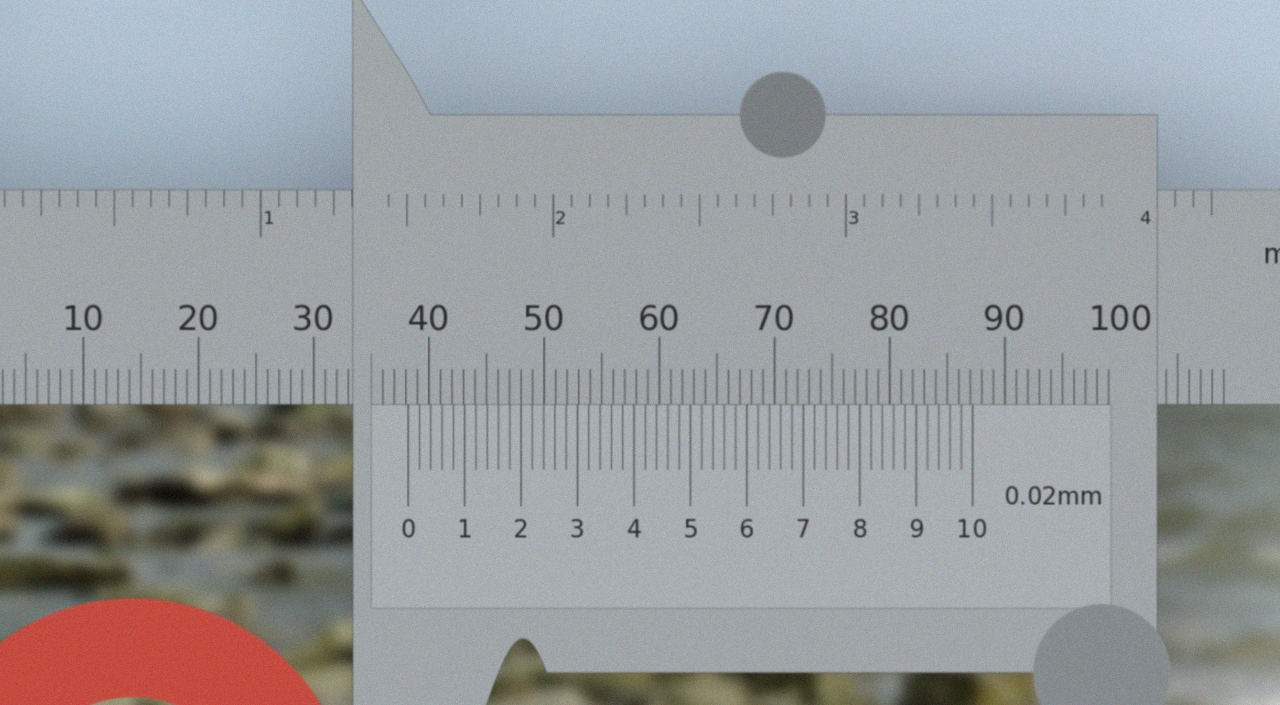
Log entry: 38.2 mm
